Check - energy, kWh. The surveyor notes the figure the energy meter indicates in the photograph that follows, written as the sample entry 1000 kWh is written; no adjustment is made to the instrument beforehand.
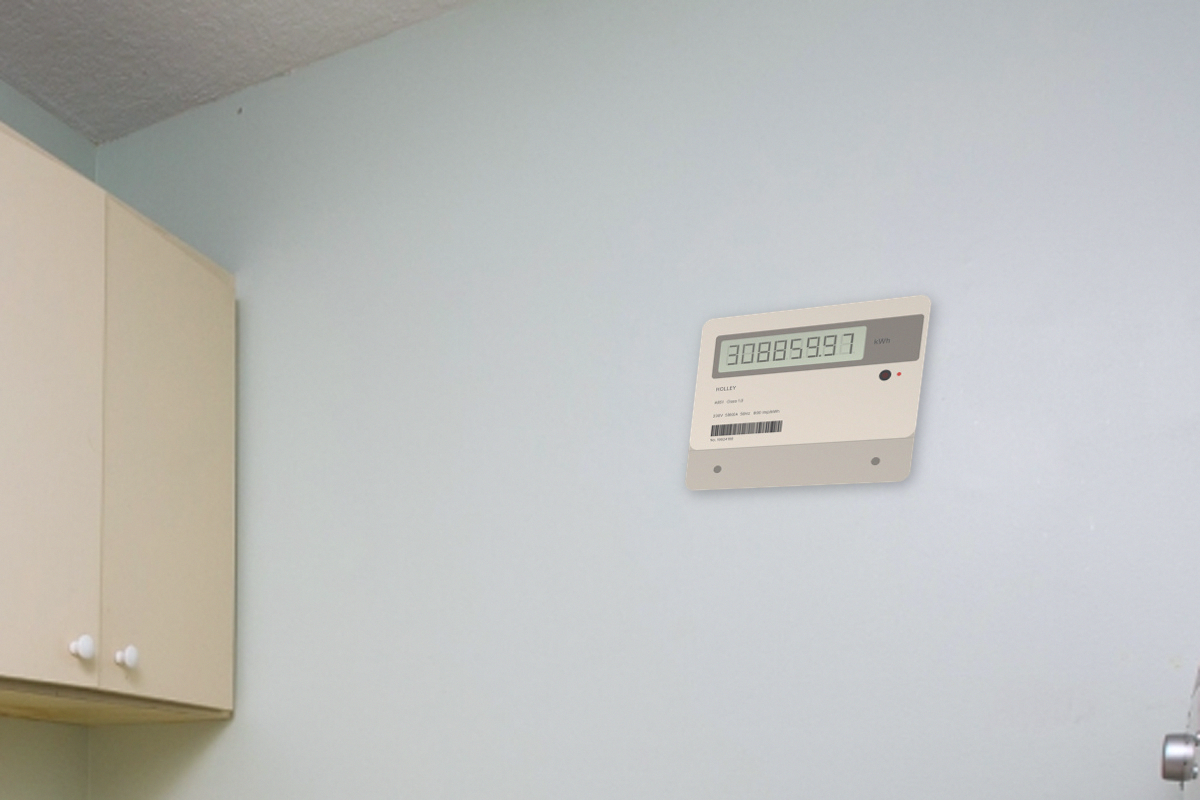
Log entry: 308859.97 kWh
